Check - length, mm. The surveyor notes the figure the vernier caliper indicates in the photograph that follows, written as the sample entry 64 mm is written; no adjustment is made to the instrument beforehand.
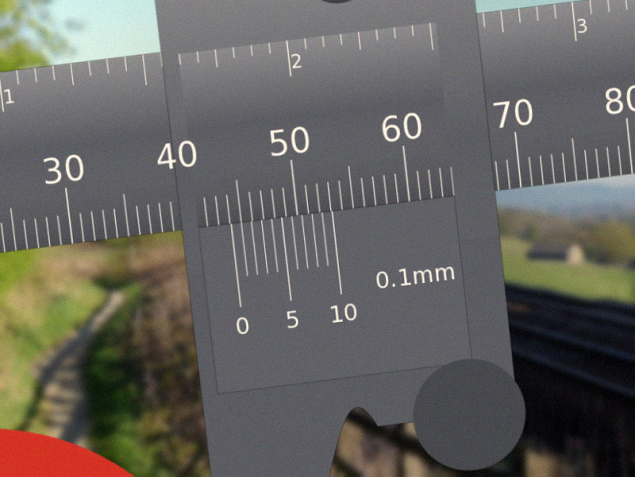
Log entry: 44.1 mm
